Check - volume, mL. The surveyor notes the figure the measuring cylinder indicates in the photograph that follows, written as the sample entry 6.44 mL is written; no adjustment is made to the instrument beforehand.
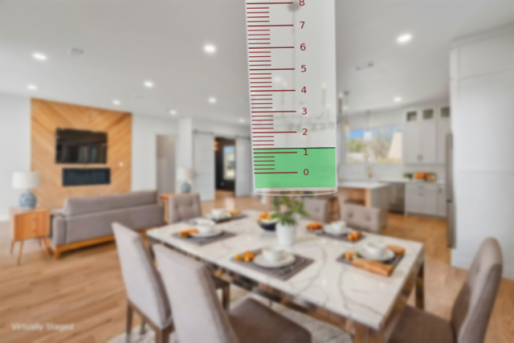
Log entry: 1.2 mL
